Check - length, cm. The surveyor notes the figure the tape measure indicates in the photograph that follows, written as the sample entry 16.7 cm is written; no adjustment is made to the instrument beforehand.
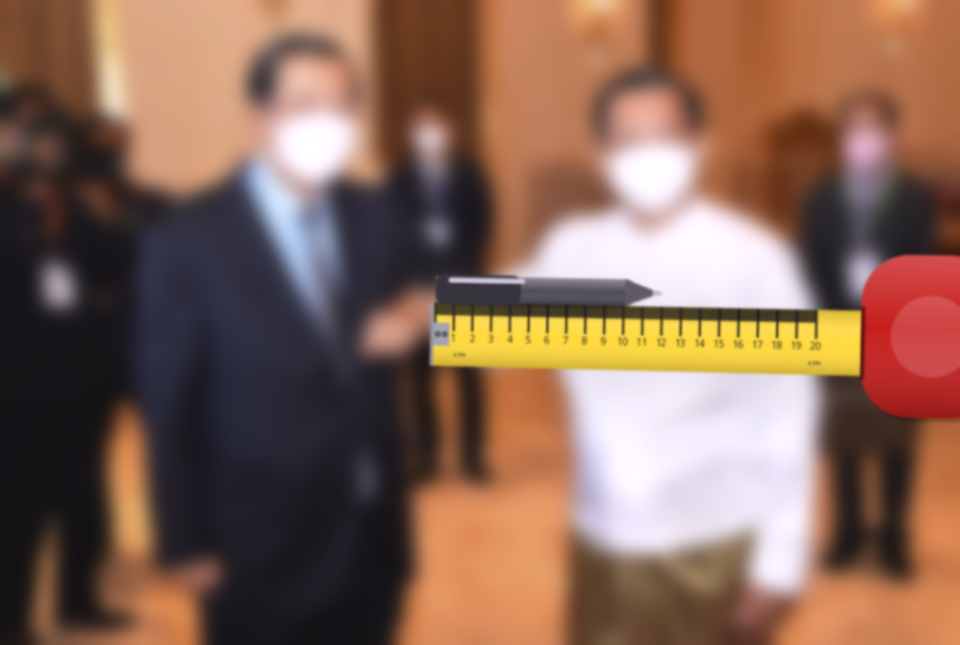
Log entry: 12 cm
